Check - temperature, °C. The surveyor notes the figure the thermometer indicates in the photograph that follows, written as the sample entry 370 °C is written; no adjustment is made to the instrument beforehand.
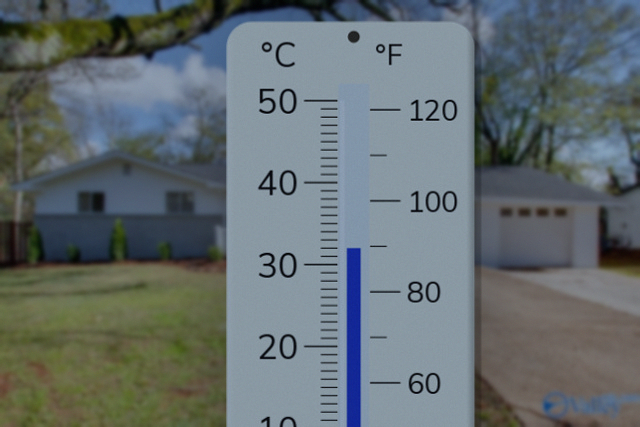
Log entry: 32 °C
